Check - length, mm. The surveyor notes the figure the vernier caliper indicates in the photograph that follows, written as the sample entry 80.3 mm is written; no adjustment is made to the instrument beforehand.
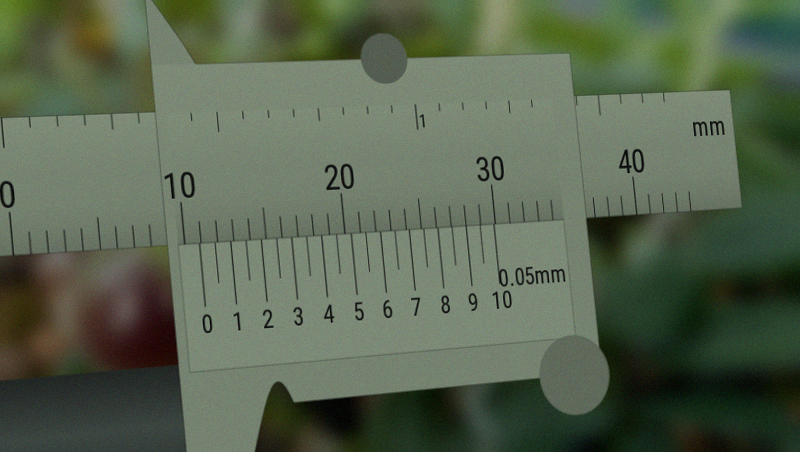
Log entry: 10.9 mm
